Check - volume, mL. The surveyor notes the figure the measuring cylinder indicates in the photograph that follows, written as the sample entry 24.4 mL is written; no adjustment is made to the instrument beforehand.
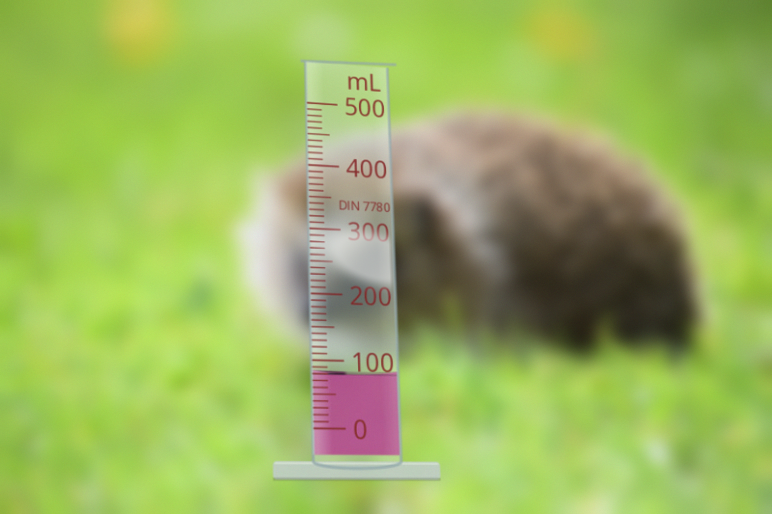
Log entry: 80 mL
